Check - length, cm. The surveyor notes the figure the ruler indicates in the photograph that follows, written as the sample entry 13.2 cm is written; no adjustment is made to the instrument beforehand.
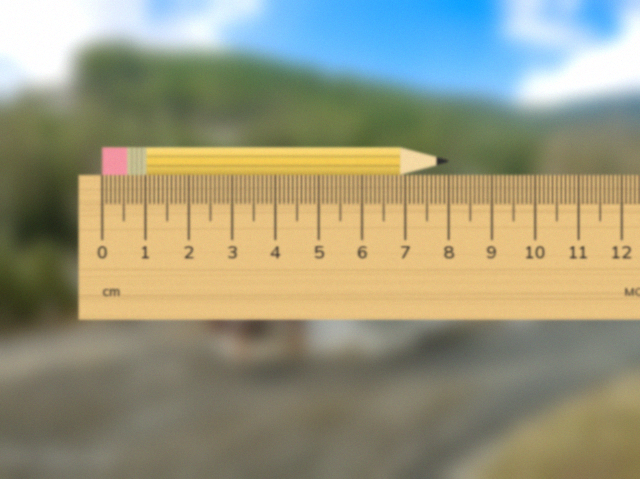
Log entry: 8 cm
